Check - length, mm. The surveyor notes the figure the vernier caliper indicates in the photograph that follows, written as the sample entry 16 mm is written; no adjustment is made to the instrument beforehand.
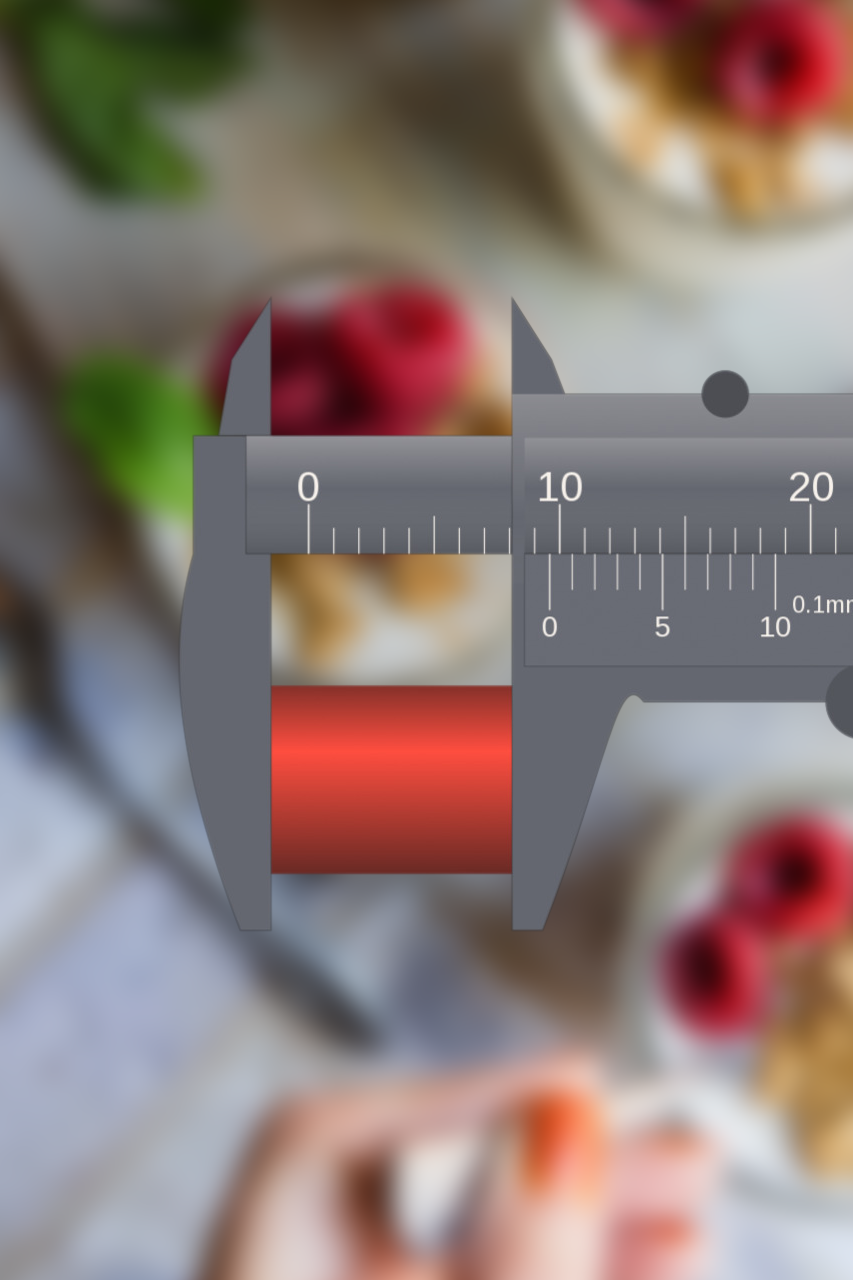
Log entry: 9.6 mm
